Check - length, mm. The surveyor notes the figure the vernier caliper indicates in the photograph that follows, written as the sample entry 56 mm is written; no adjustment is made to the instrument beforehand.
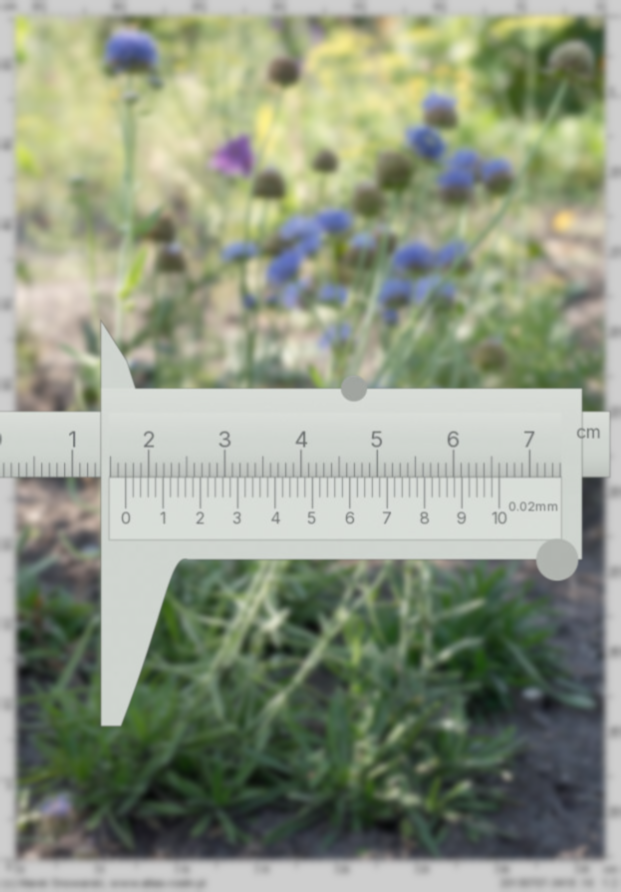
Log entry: 17.0 mm
